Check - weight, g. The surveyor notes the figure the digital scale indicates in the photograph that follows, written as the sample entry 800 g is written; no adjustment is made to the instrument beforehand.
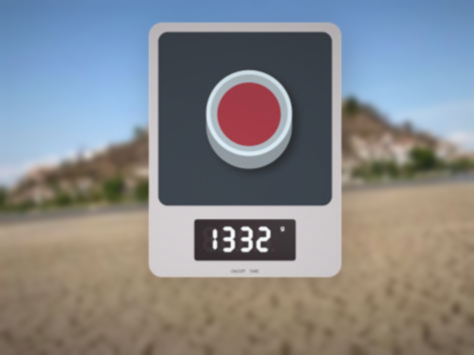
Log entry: 1332 g
